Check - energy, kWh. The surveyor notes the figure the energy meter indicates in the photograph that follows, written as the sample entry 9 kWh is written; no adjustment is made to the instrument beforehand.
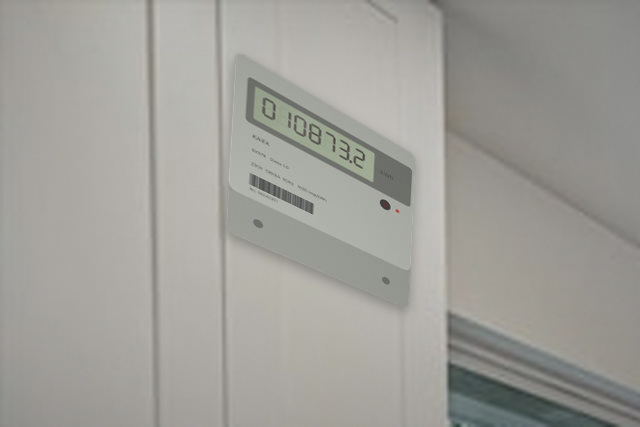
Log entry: 10873.2 kWh
